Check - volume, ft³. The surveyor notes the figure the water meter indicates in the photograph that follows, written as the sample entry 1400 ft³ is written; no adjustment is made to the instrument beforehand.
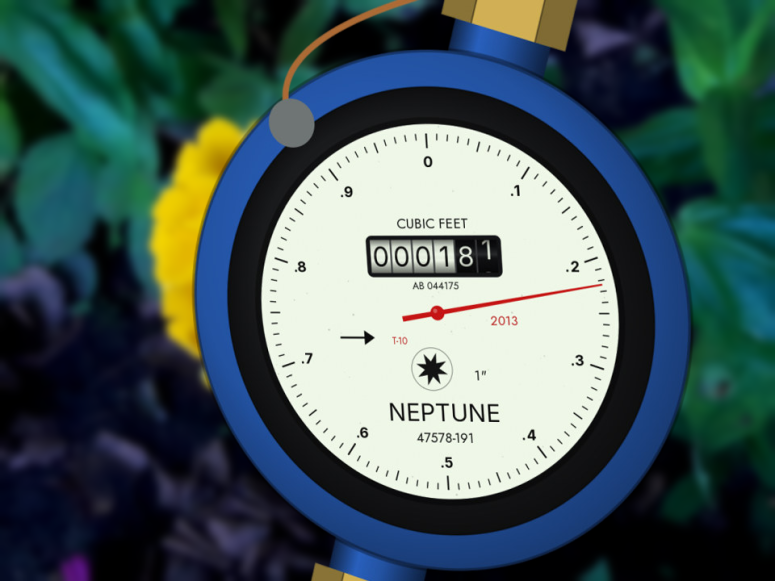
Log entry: 181.22 ft³
